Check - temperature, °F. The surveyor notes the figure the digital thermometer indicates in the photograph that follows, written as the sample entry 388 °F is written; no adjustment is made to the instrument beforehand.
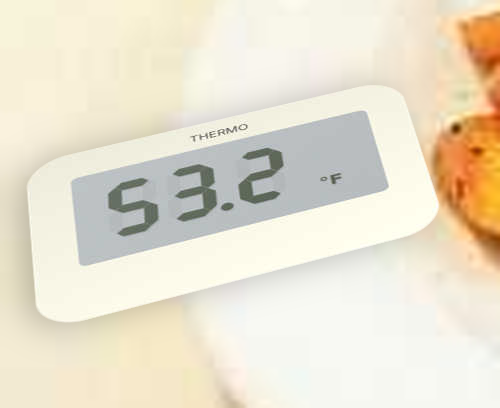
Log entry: 53.2 °F
